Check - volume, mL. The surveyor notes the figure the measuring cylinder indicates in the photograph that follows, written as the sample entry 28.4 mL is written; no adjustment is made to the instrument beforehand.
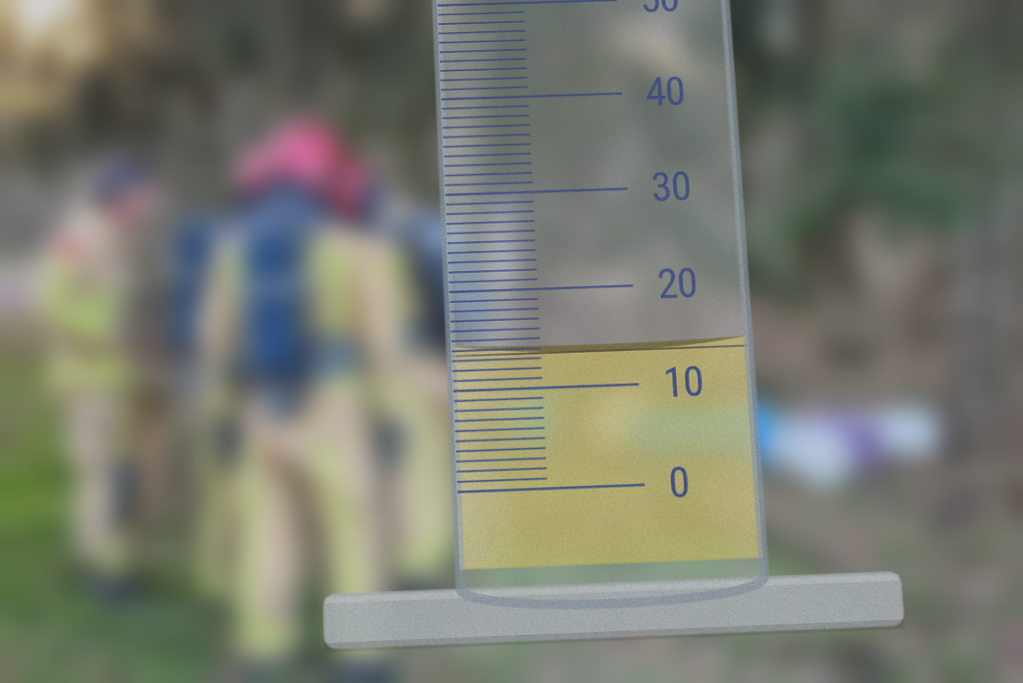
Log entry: 13.5 mL
